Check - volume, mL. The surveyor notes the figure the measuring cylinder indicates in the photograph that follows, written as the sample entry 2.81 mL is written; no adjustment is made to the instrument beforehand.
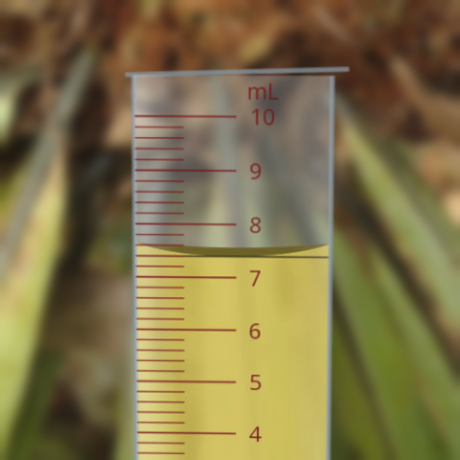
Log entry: 7.4 mL
